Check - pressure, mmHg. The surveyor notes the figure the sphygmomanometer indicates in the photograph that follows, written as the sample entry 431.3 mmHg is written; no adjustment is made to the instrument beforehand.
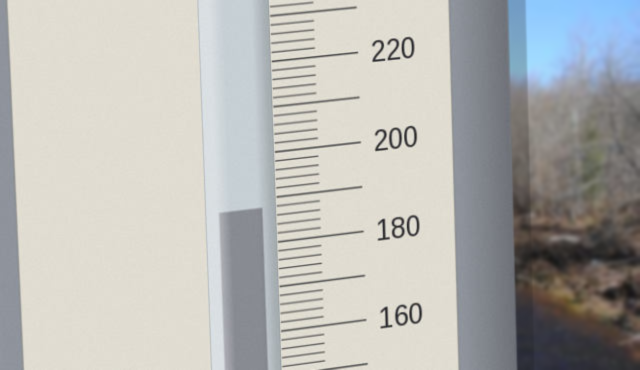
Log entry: 188 mmHg
